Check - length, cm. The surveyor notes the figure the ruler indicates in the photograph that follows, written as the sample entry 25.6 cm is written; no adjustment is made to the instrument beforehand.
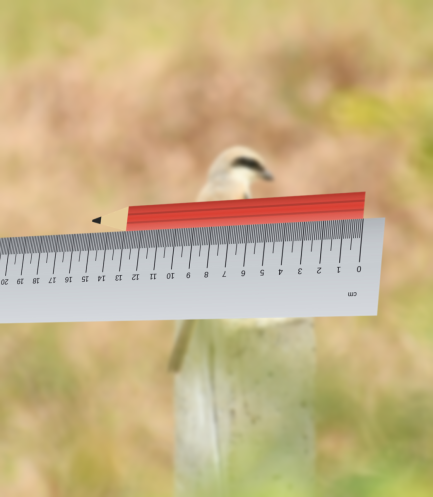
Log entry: 15 cm
